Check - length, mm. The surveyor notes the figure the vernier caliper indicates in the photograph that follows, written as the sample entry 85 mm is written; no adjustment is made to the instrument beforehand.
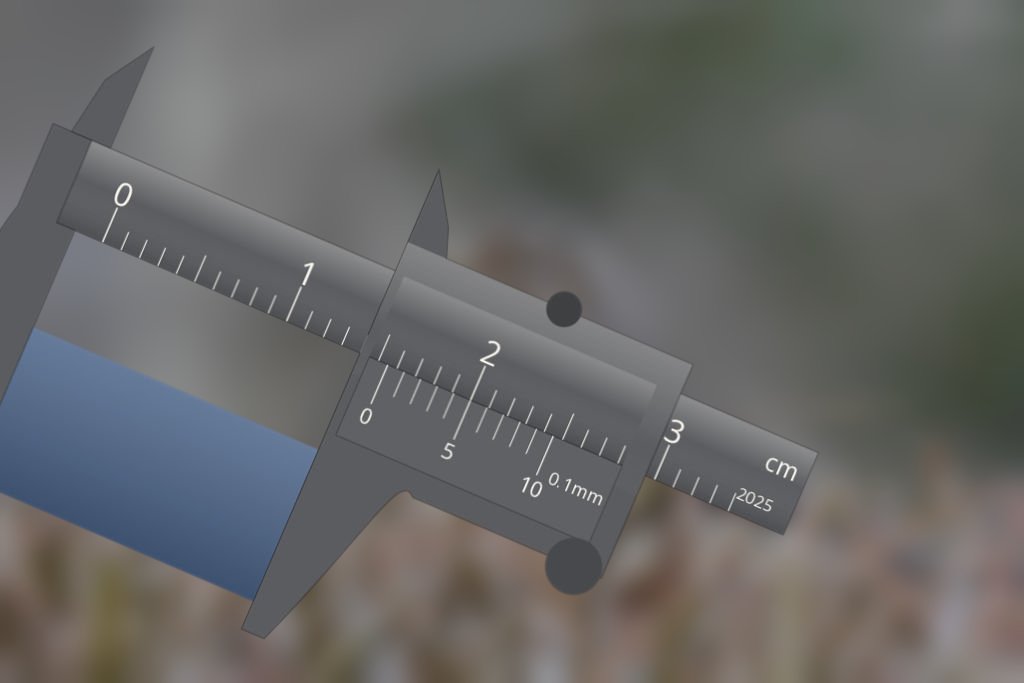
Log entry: 15.5 mm
